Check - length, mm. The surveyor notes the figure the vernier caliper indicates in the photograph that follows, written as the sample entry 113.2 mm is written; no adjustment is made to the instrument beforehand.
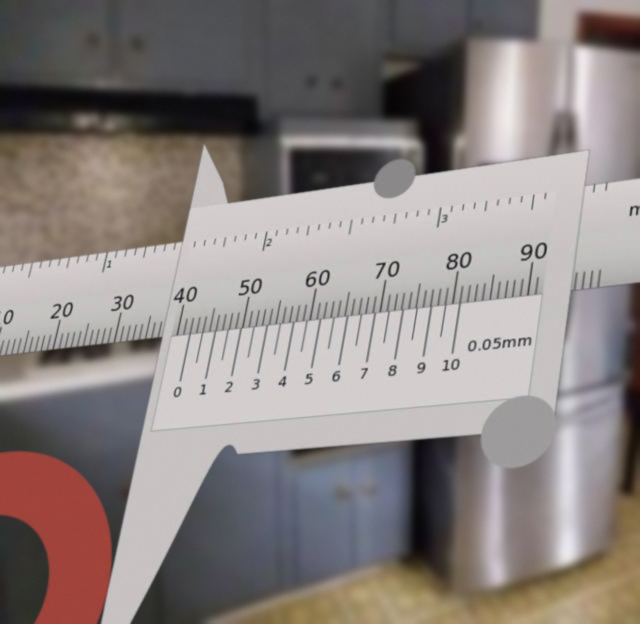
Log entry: 42.0 mm
